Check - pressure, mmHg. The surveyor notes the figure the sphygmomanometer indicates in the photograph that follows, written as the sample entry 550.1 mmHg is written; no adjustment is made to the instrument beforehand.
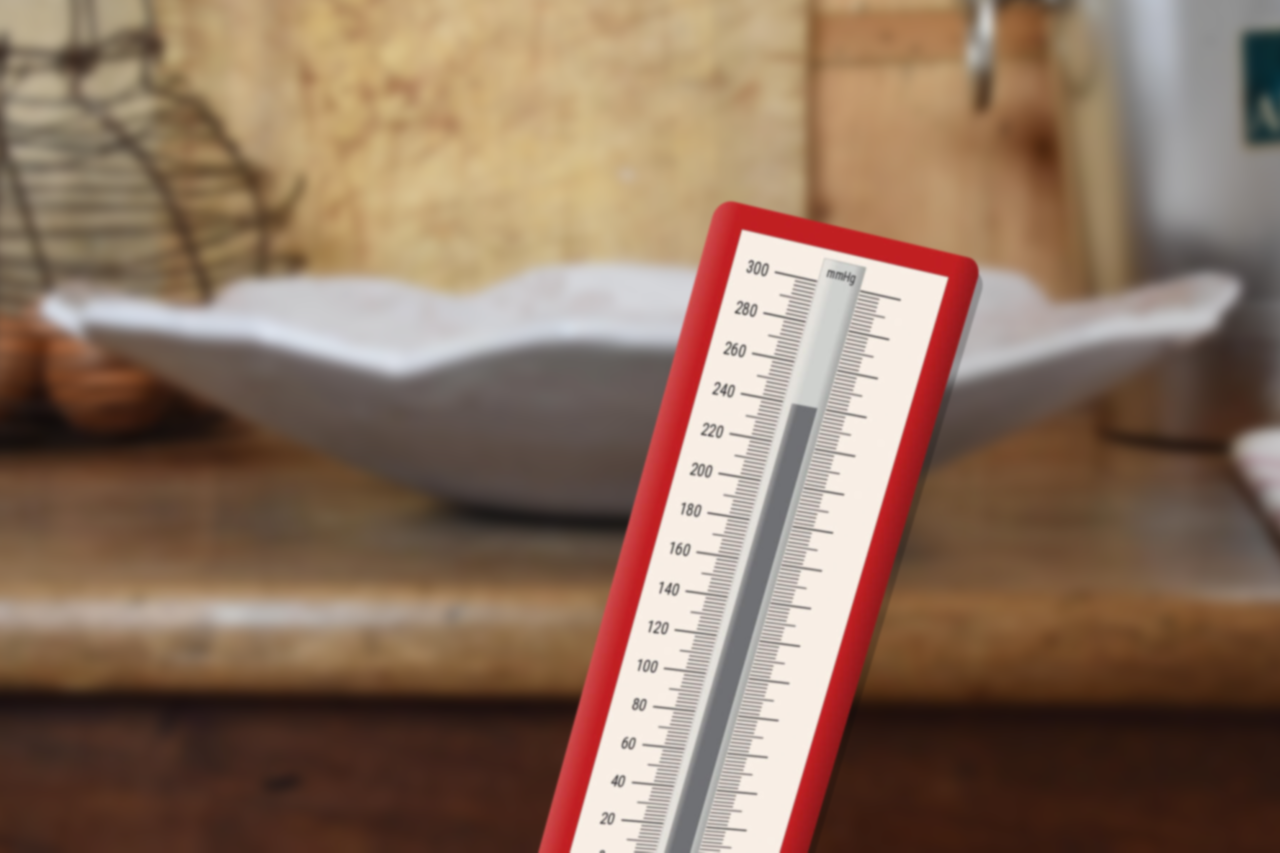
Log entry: 240 mmHg
